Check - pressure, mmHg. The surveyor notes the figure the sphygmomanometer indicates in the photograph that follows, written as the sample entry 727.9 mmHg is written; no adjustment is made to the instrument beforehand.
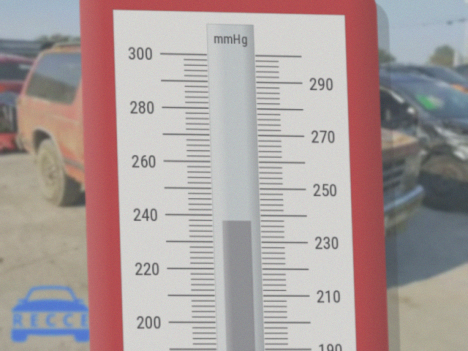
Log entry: 238 mmHg
